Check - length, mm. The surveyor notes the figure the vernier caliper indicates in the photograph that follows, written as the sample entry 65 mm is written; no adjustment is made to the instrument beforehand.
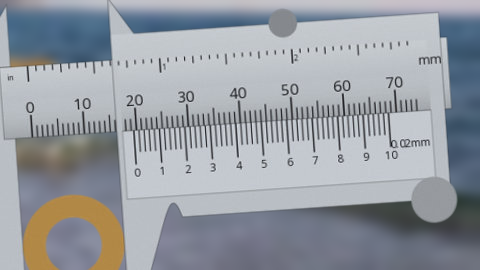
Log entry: 19.5 mm
